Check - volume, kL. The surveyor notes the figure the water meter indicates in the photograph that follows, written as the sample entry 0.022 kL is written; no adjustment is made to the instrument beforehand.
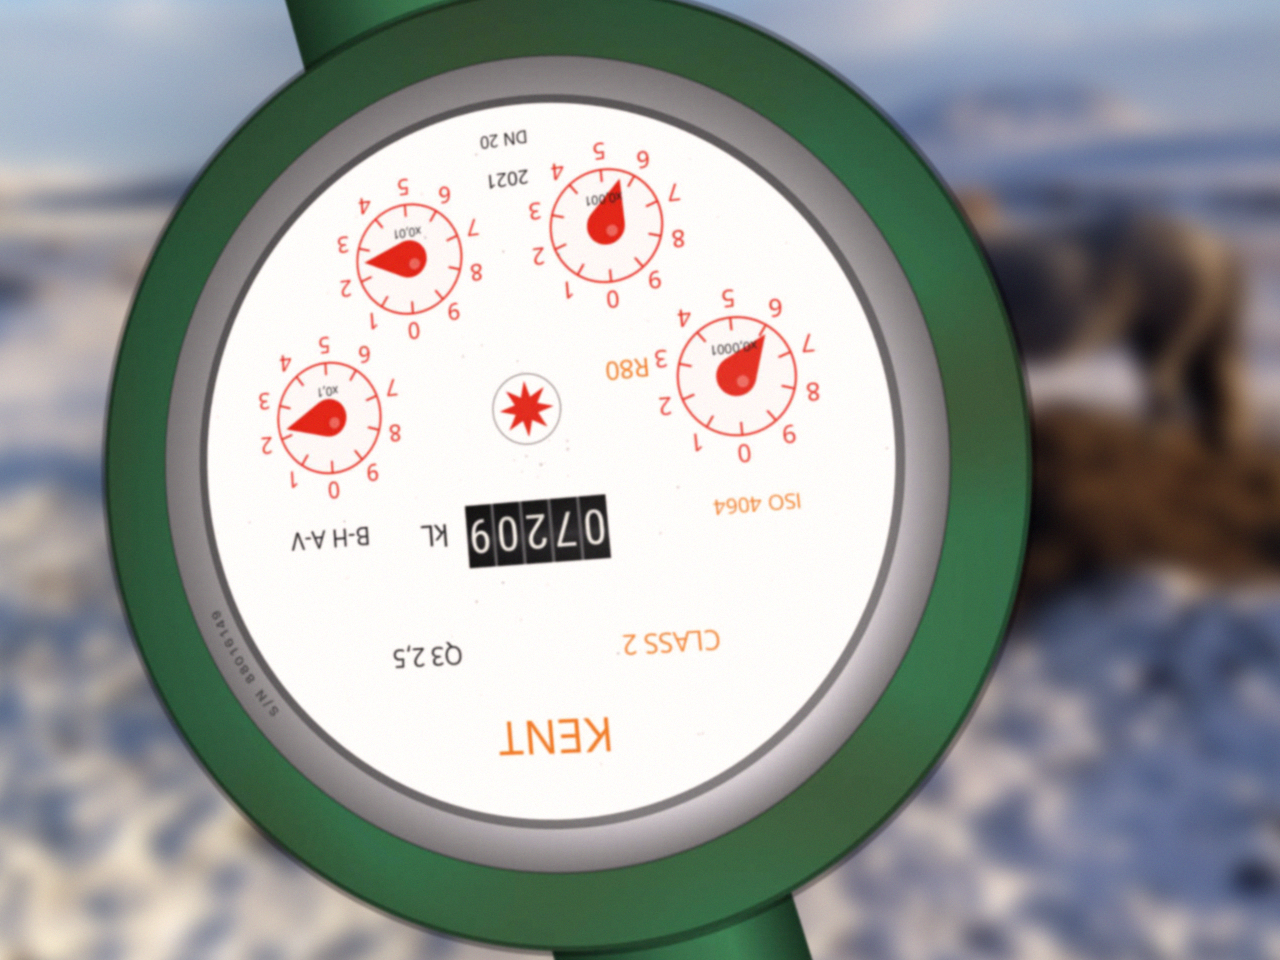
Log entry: 7209.2256 kL
